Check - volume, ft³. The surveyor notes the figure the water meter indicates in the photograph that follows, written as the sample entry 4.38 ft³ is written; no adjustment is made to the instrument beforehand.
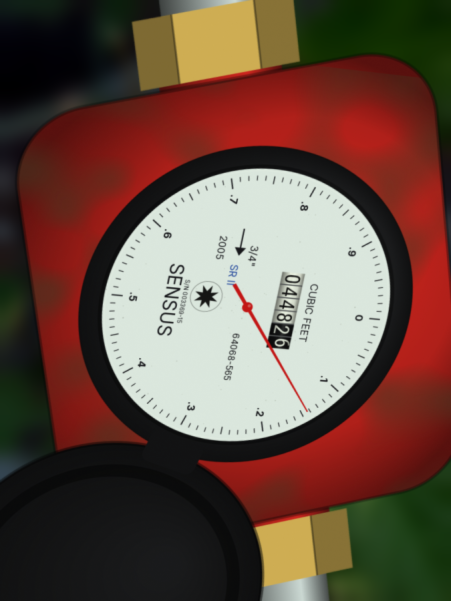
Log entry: 44826.14 ft³
